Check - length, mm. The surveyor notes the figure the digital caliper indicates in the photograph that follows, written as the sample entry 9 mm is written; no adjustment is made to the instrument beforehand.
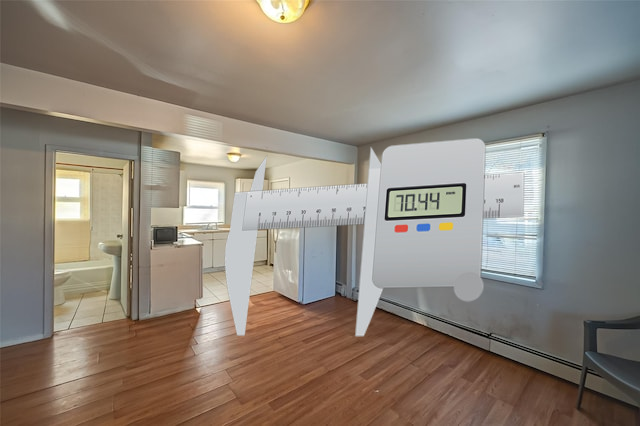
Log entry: 70.44 mm
